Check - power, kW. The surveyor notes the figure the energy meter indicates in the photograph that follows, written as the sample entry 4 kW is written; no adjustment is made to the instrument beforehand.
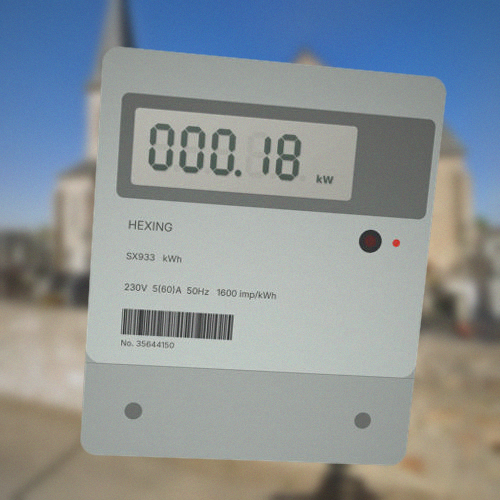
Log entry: 0.18 kW
